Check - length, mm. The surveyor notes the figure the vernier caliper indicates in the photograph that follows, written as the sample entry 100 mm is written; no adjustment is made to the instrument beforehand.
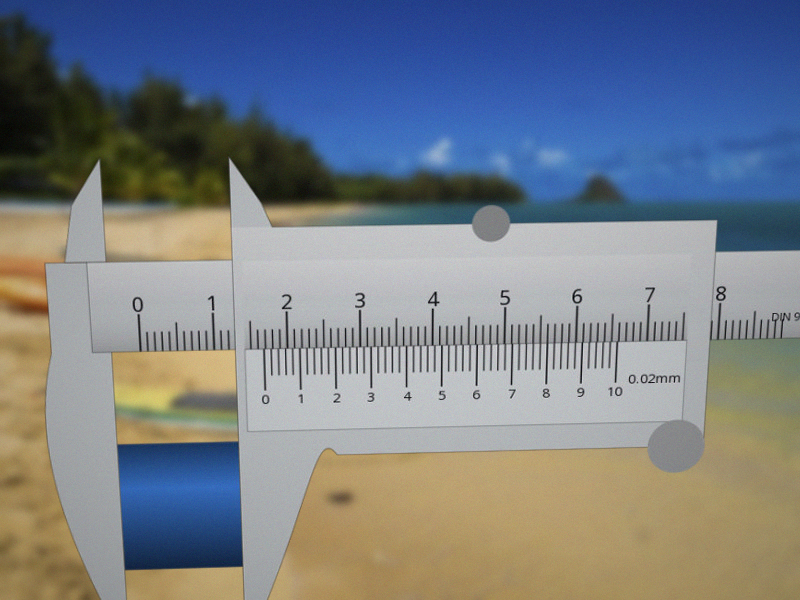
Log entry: 16.8 mm
